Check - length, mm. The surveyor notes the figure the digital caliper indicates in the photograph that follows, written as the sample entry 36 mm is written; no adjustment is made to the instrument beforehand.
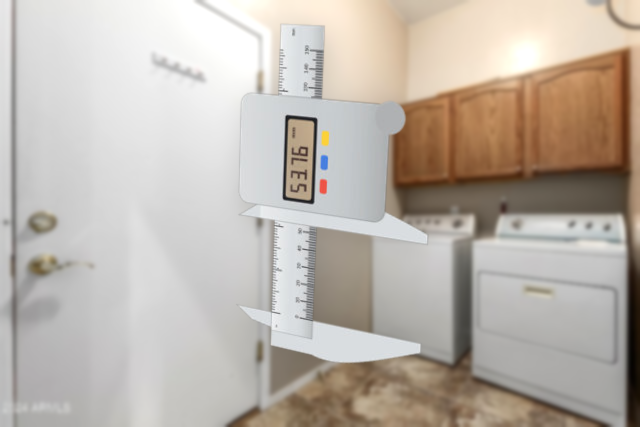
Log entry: 53.76 mm
